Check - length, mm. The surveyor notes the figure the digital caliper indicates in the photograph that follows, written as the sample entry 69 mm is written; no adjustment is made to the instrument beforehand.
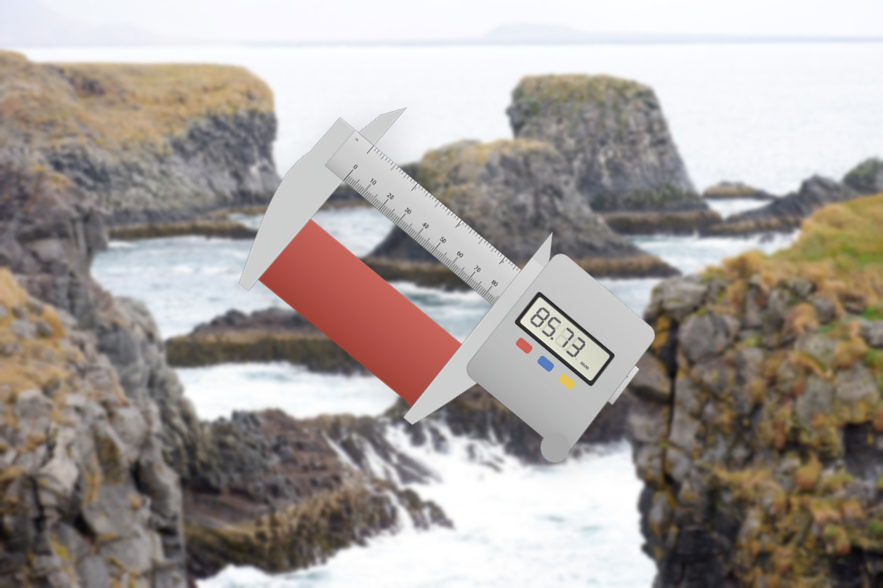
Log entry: 85.73 mm
